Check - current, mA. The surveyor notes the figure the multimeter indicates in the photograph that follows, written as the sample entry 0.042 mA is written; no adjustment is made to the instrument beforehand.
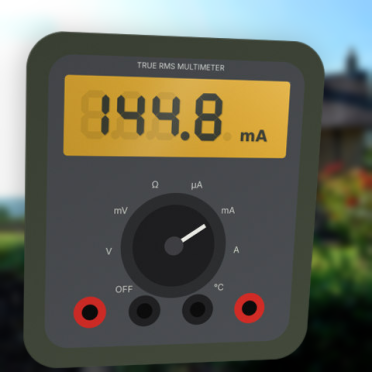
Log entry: 144.8 mA
